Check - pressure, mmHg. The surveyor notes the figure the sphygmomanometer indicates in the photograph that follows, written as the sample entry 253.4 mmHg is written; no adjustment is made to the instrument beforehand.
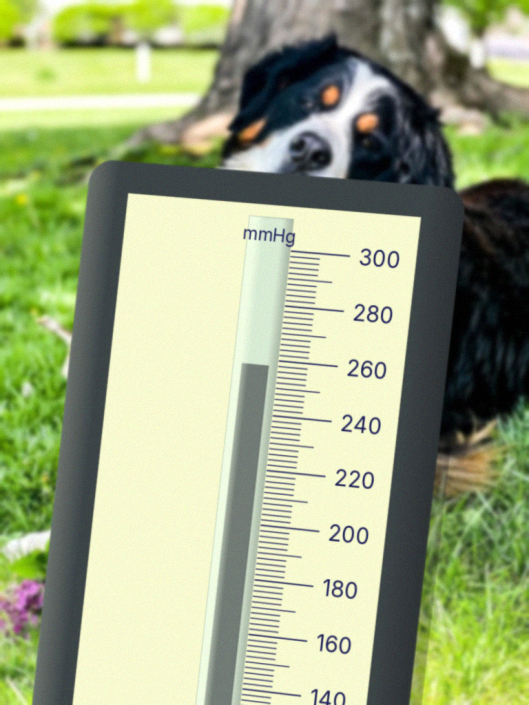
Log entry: 258 mmHg
